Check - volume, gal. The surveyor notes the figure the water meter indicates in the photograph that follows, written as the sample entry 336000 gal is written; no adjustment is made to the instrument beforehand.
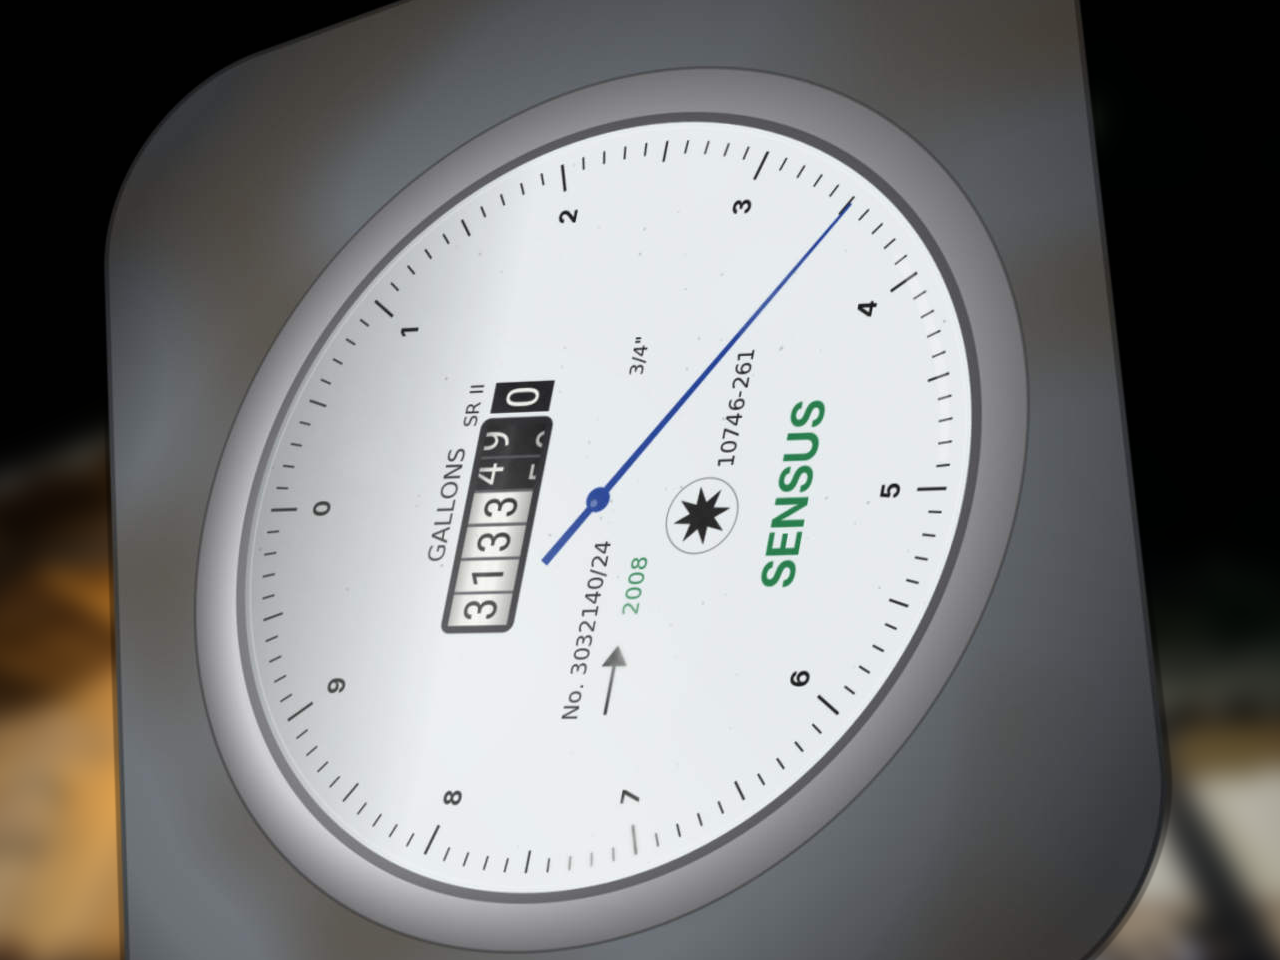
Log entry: 3133493.5 gal
